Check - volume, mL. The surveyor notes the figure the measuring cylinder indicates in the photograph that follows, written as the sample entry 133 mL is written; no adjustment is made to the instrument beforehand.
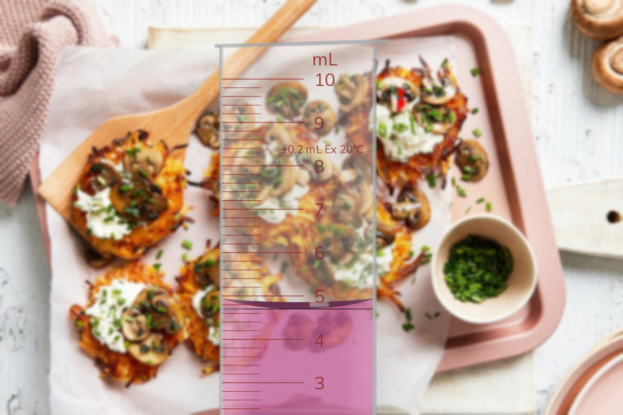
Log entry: 4.7 mL
